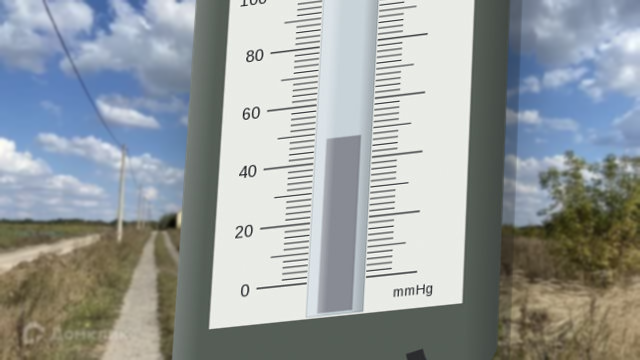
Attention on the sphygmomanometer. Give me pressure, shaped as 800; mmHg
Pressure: 48; mmHg
